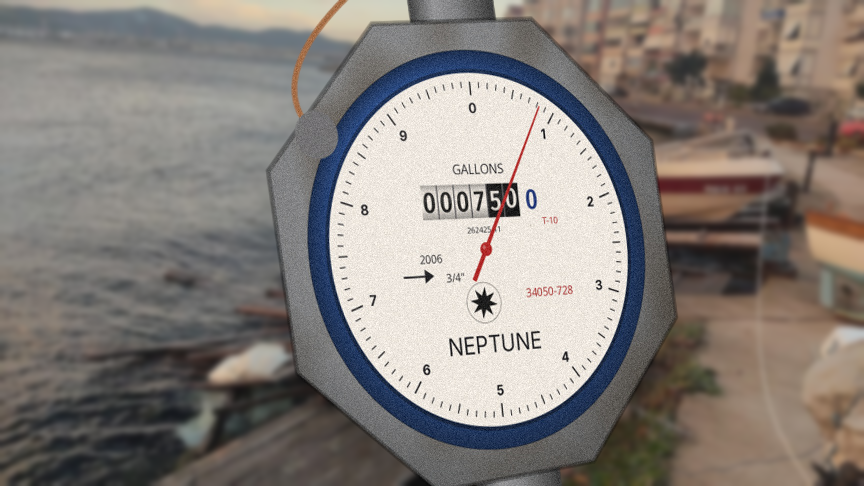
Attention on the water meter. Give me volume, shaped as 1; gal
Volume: 7500.8; gal
